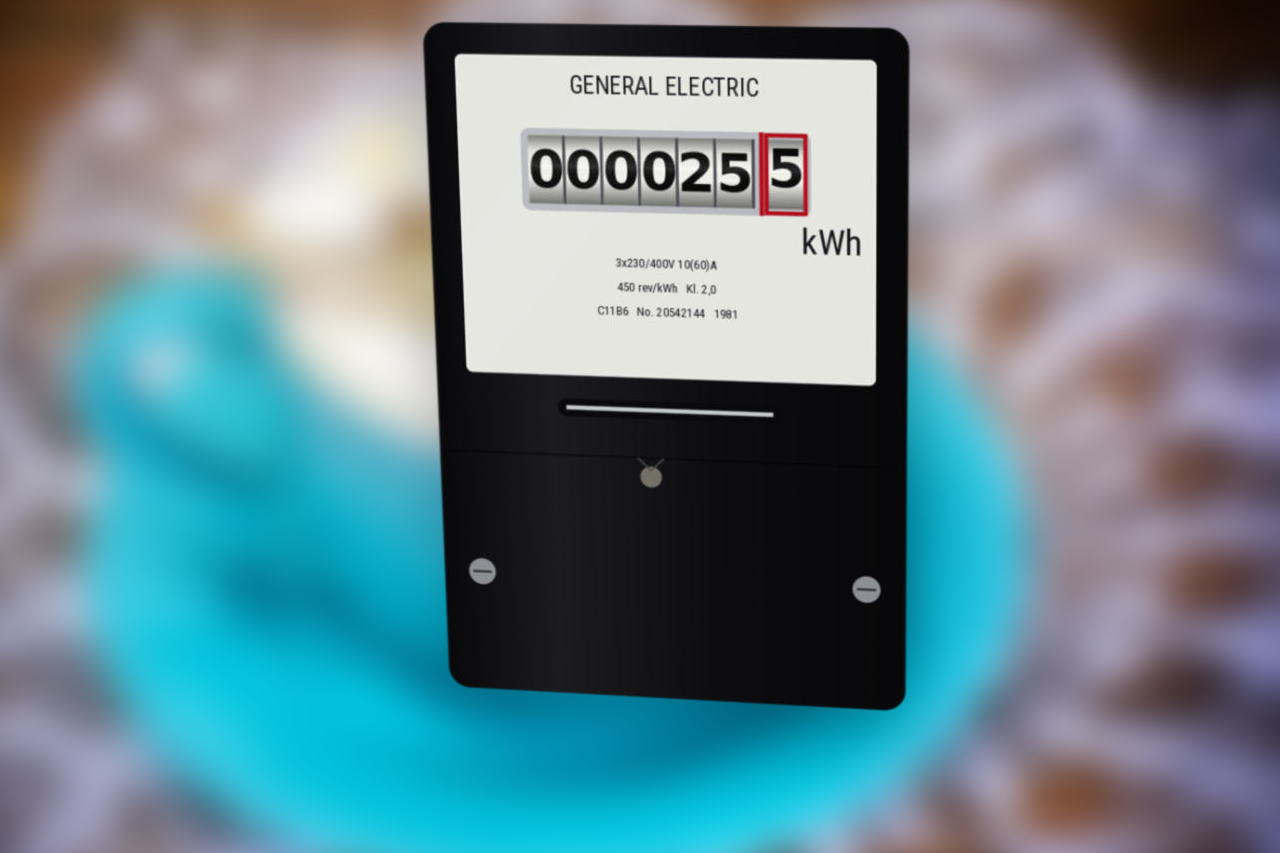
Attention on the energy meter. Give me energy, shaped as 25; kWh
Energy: 25.5; kWh
